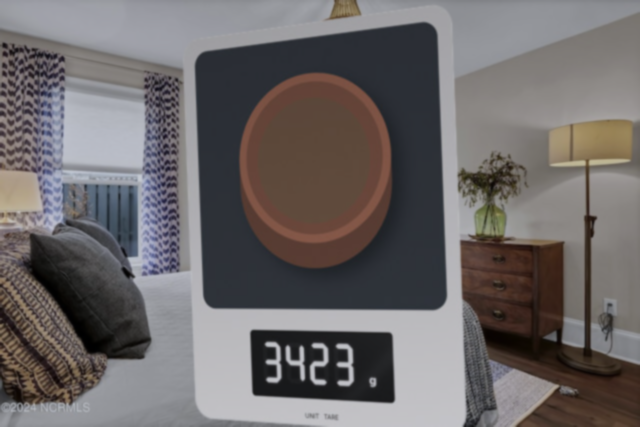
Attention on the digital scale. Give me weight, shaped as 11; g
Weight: 3423; g
